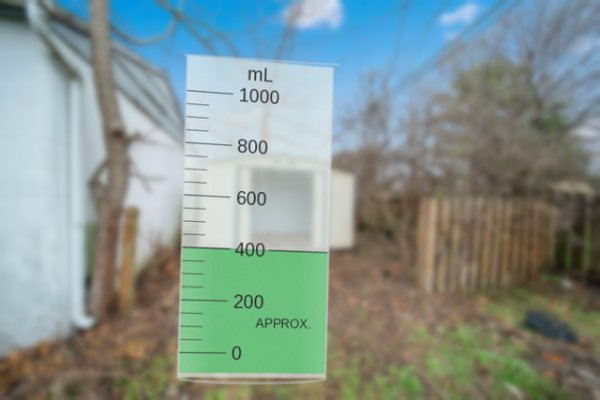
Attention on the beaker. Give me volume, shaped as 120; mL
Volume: 400; mL
